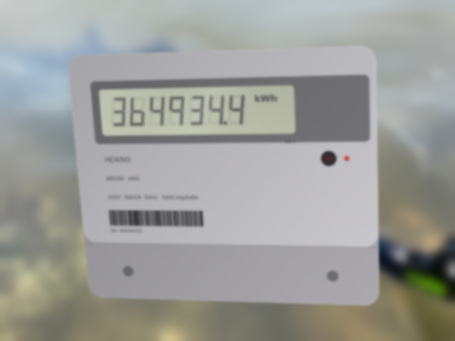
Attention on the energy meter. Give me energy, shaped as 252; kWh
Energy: 364934.4; kWh
